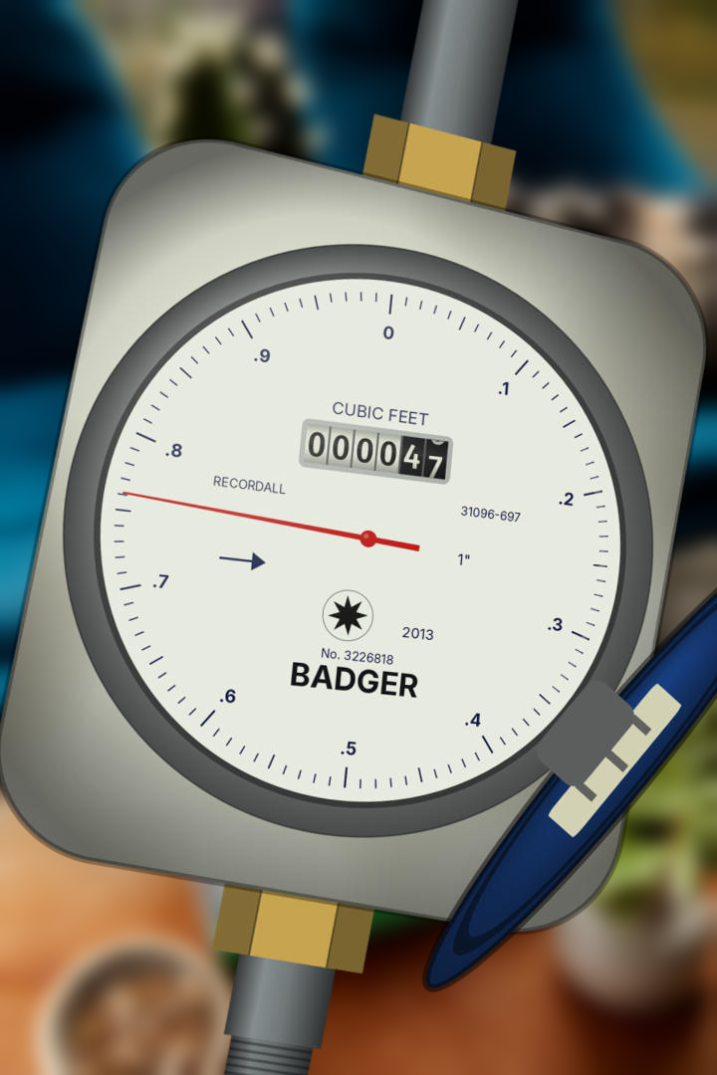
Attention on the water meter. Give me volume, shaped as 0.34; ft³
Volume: 46.76; ft³
